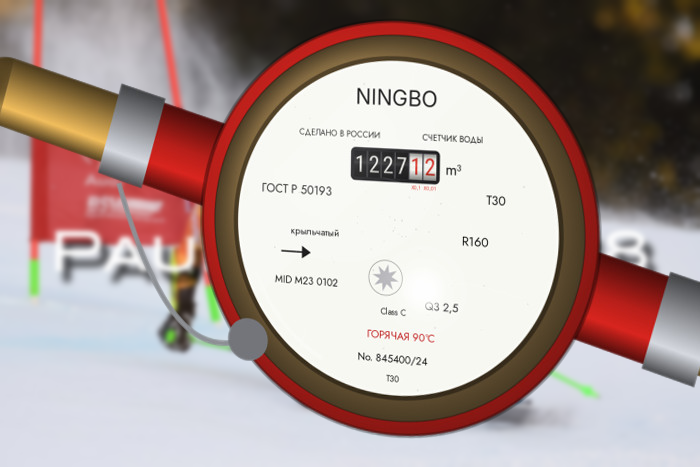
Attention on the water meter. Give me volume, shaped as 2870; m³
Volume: 1227.12; m³
